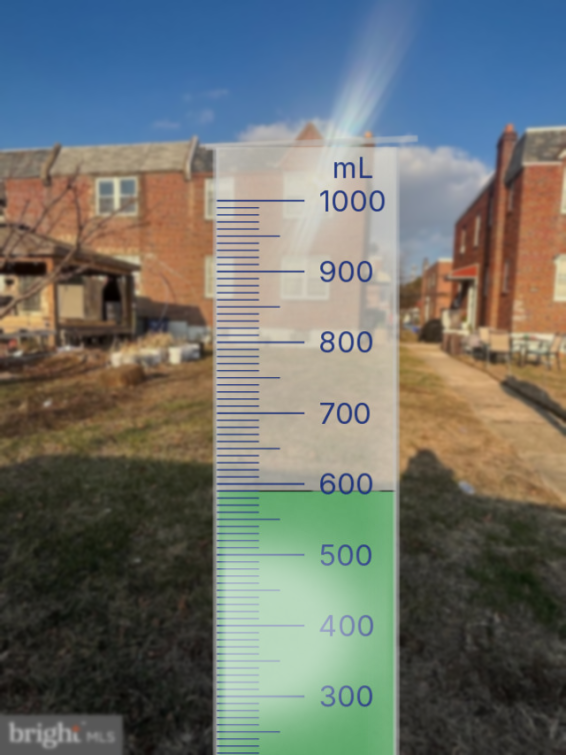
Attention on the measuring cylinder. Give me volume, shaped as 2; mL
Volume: 590; mL
